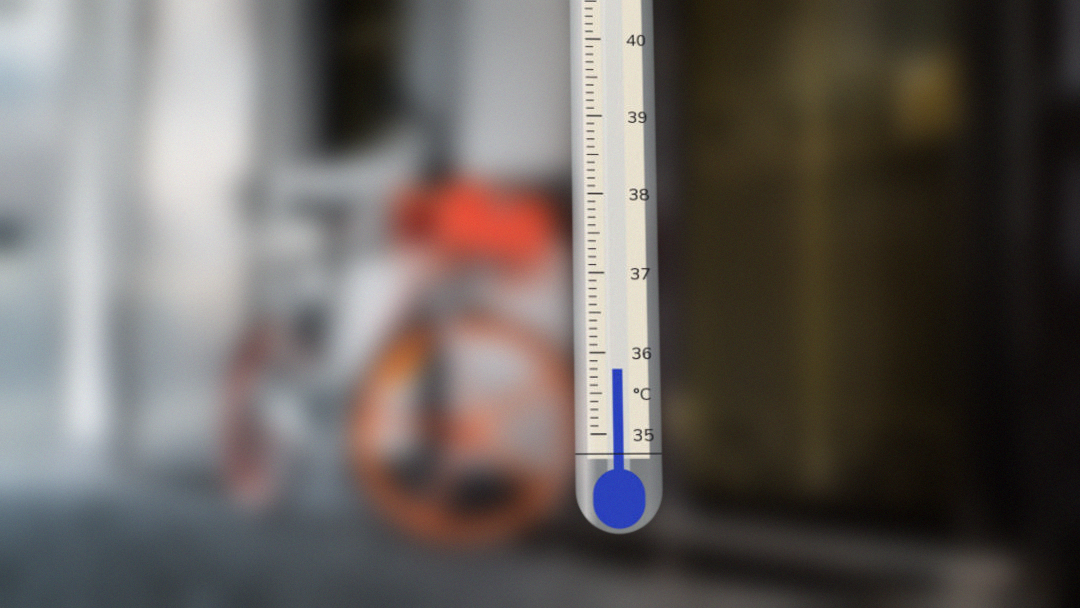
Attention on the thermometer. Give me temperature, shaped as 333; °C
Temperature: 35.8; °C
